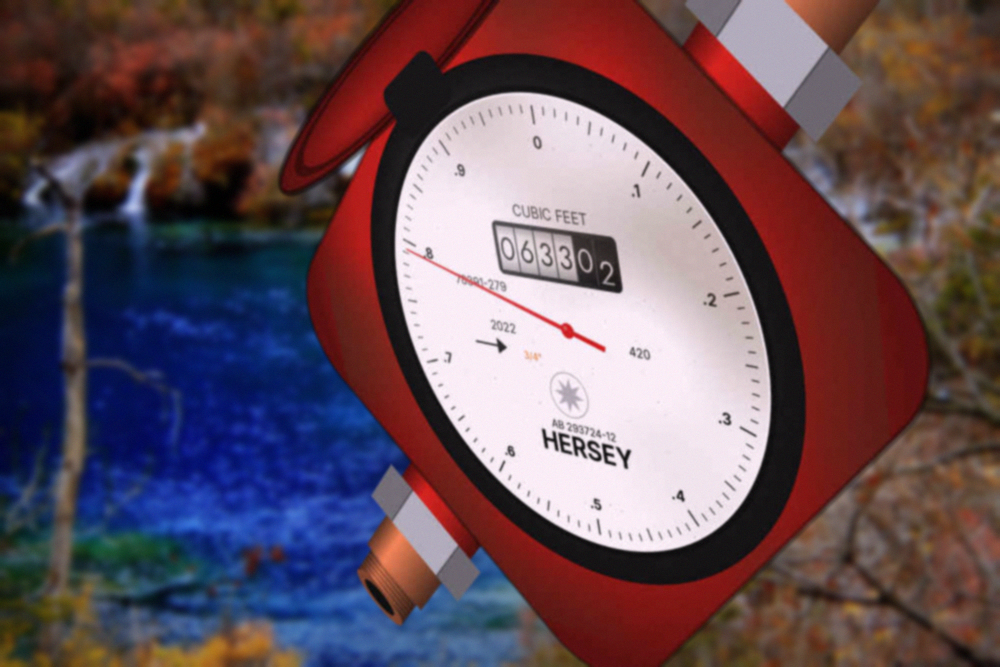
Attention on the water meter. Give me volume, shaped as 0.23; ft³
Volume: 63301.79; ft³
